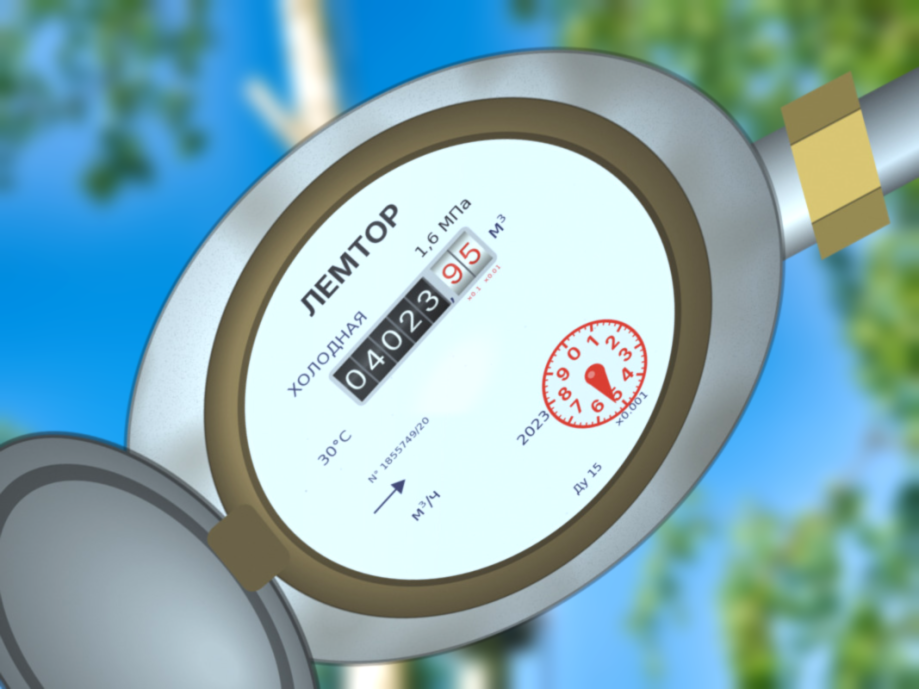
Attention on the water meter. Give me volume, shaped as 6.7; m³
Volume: 4023.955; m³
